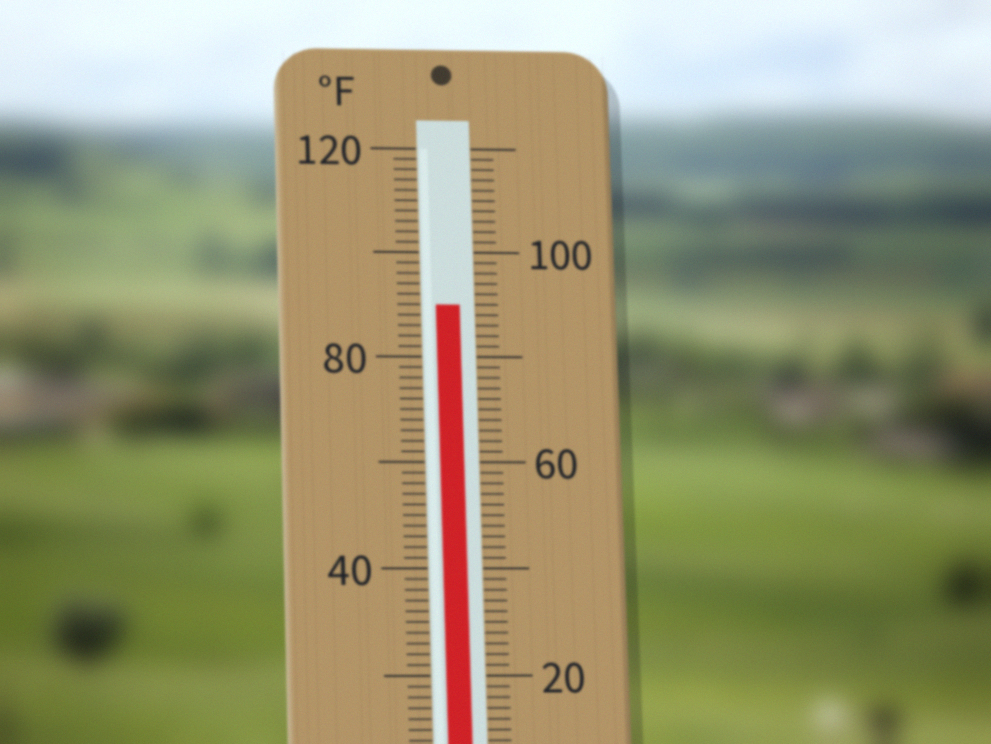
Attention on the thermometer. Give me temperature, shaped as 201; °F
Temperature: 90; °F
